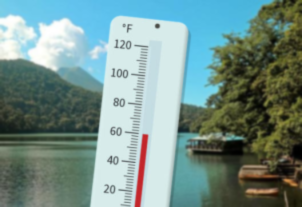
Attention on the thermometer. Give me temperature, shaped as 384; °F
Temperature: 60; °F
